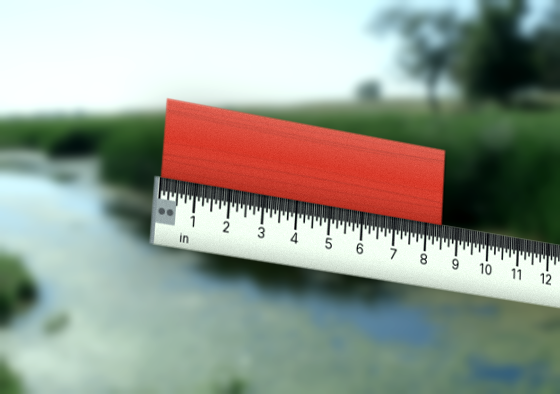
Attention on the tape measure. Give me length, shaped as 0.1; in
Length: 8.5; in
